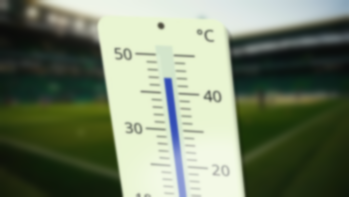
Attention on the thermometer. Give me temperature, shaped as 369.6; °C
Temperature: 44; °C
